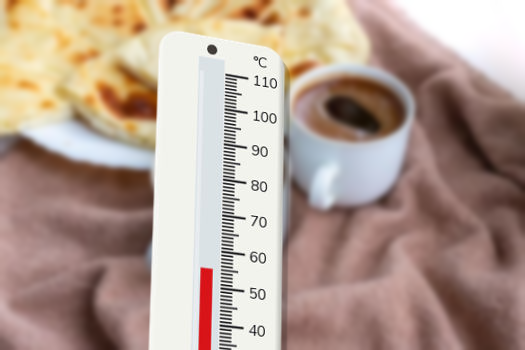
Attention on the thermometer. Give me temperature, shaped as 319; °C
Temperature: 55; °C
